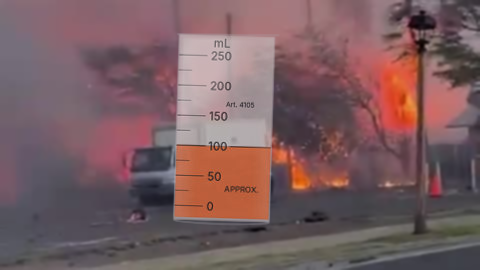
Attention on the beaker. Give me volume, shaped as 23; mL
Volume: 100; mL
